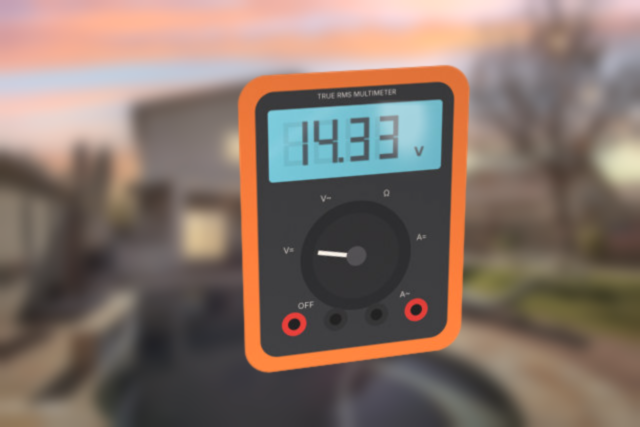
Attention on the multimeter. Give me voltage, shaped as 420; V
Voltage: 14.33; V
